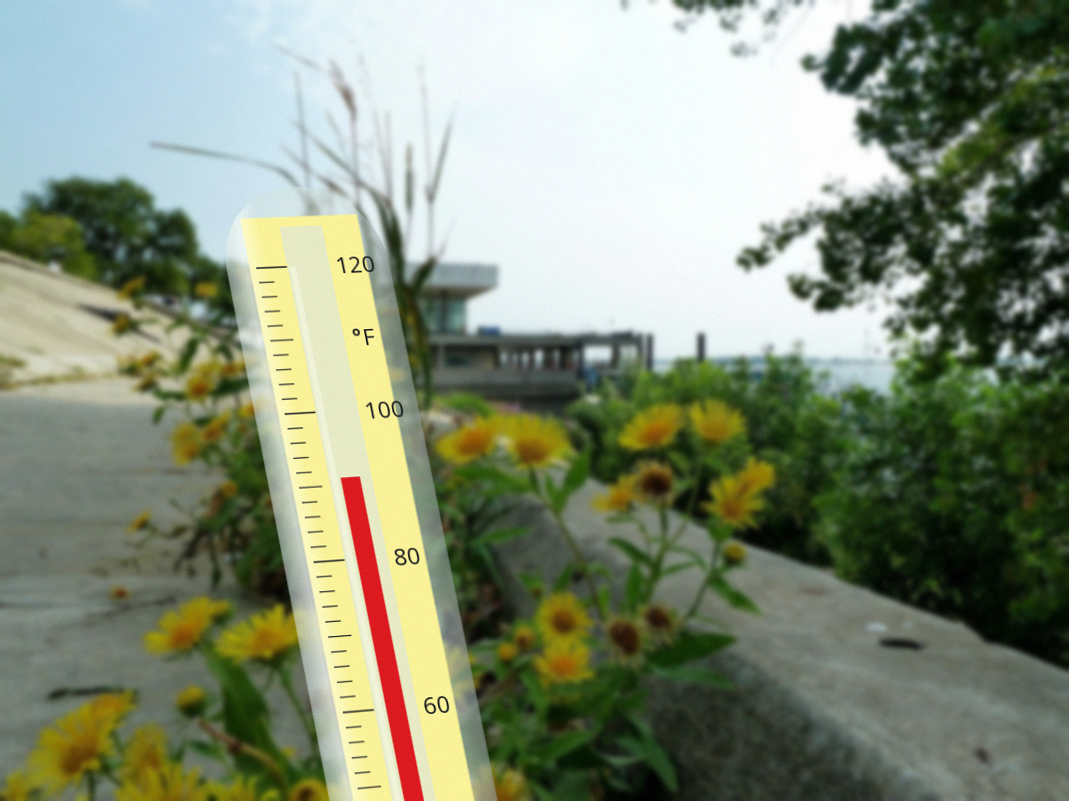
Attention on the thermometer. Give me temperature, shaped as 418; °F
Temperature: 91; °F
